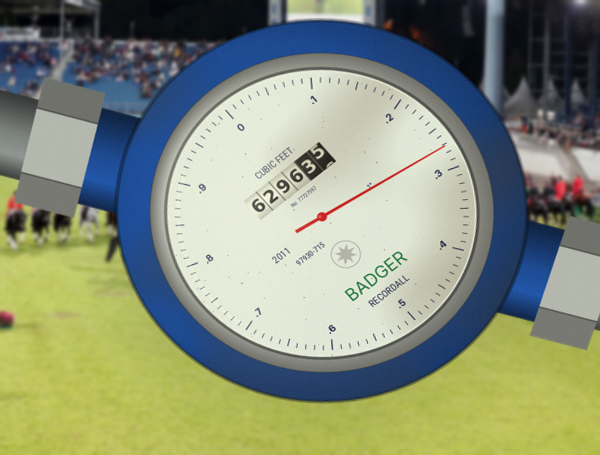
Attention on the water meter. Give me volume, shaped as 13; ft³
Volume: 629635.27; ft³
